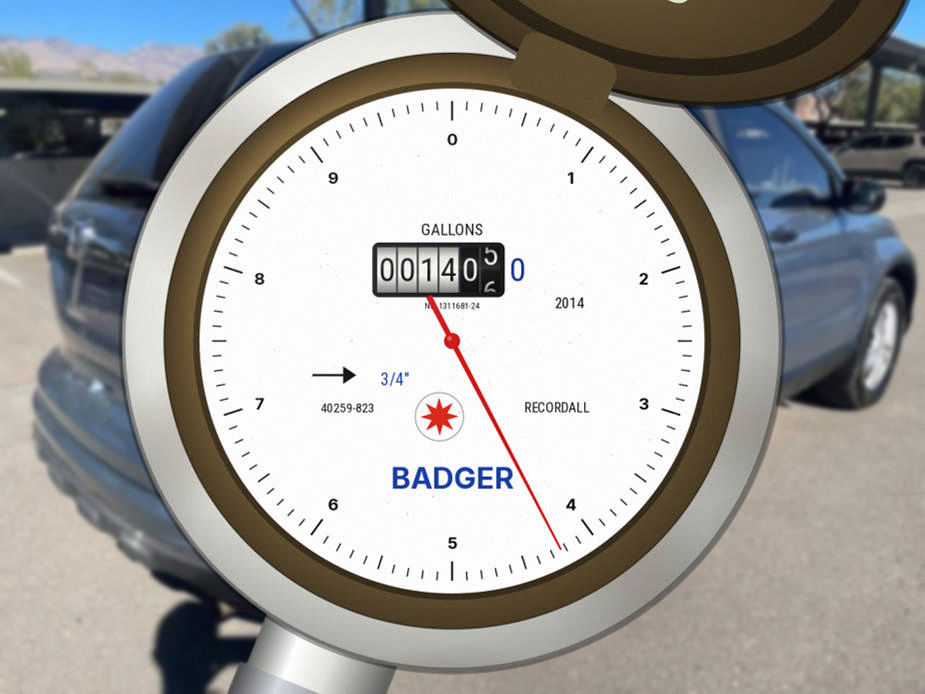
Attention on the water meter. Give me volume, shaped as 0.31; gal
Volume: 14054.2; gal
